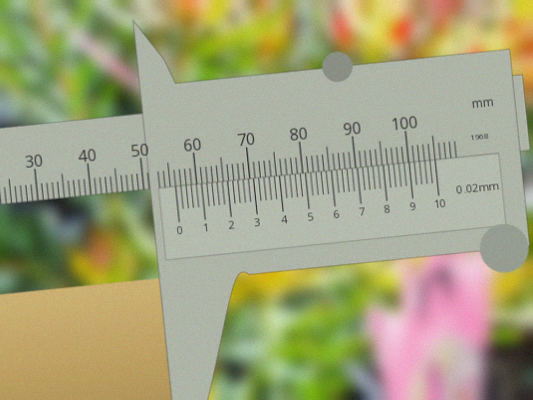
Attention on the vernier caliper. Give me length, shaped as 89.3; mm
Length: 56.0; mm
